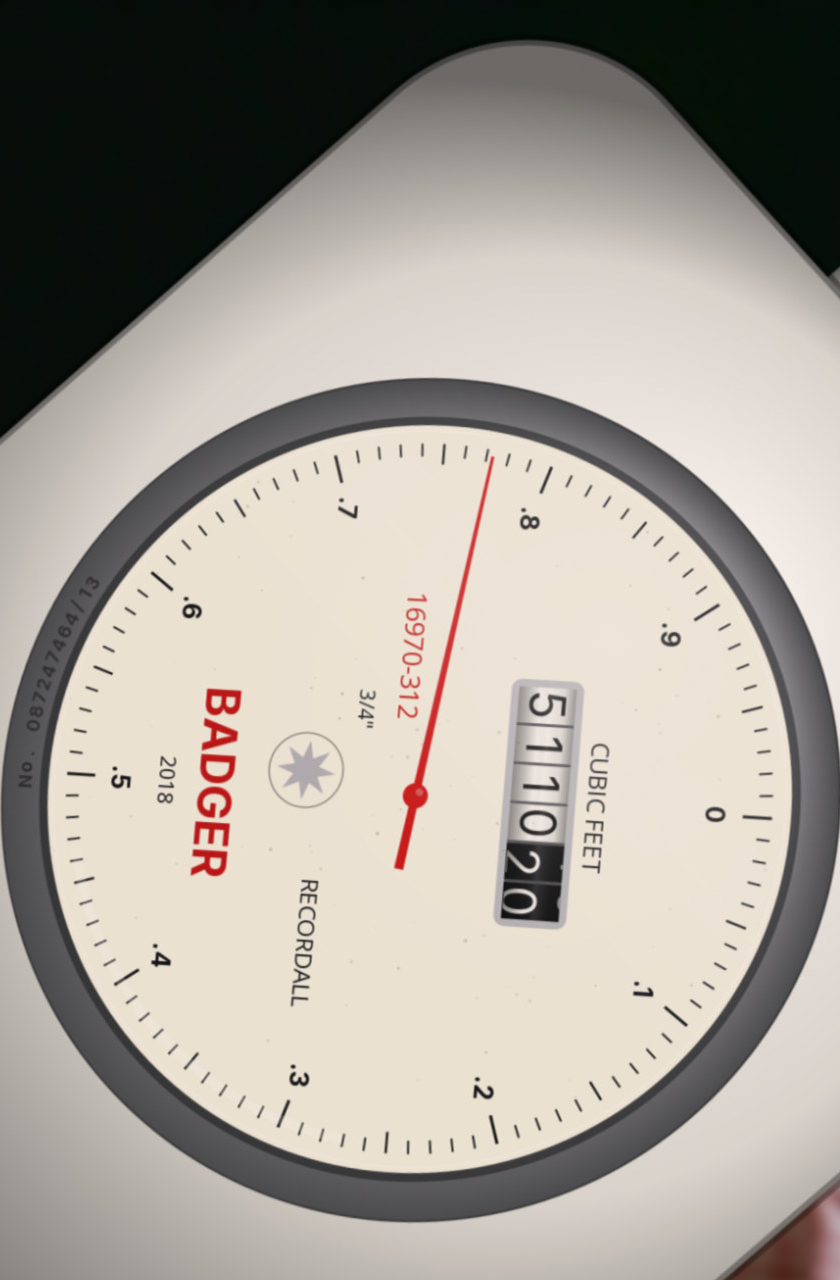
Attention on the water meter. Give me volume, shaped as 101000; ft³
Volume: 511019.77; ft³
